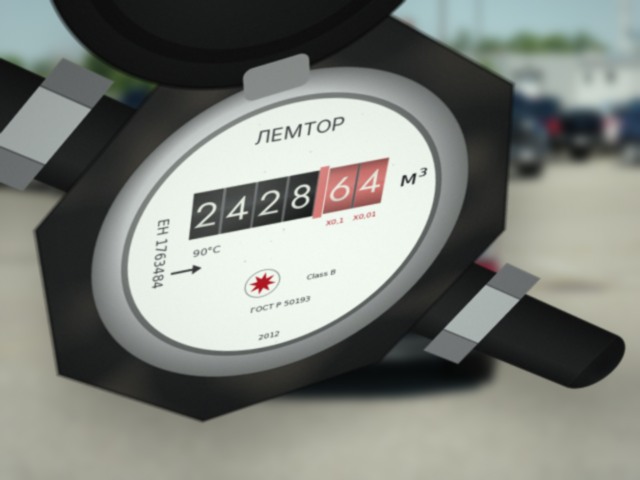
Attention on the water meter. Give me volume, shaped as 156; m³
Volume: 2428.64; m³
